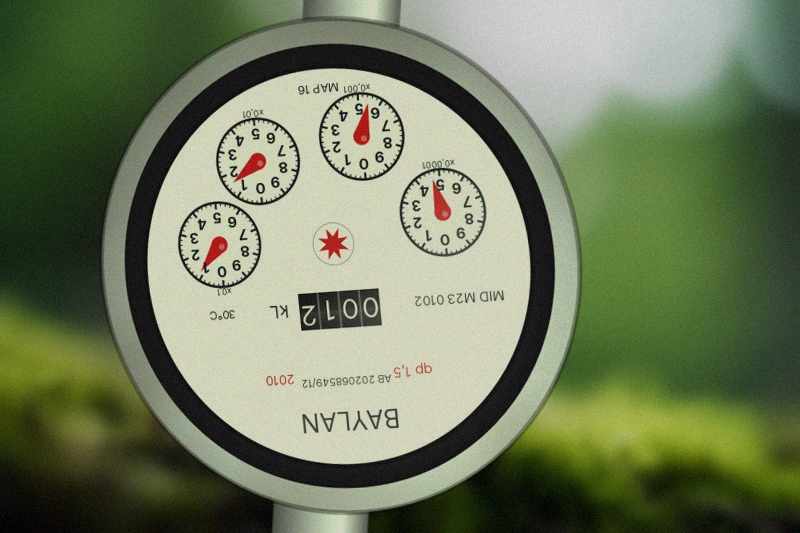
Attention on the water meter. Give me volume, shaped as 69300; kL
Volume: 12.1154; kL
